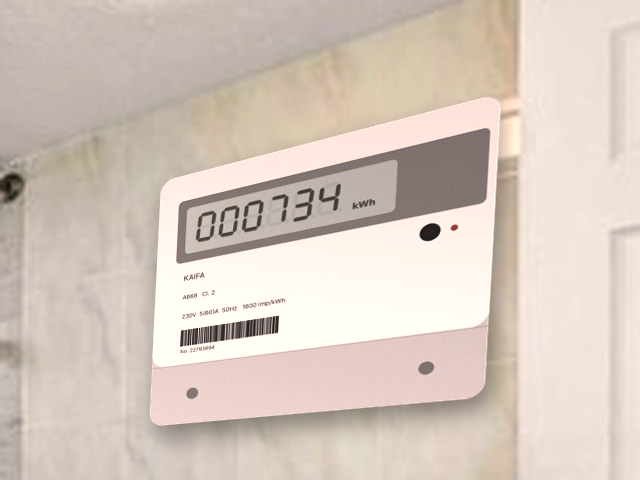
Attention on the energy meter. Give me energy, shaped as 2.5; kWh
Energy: 734; kWh
